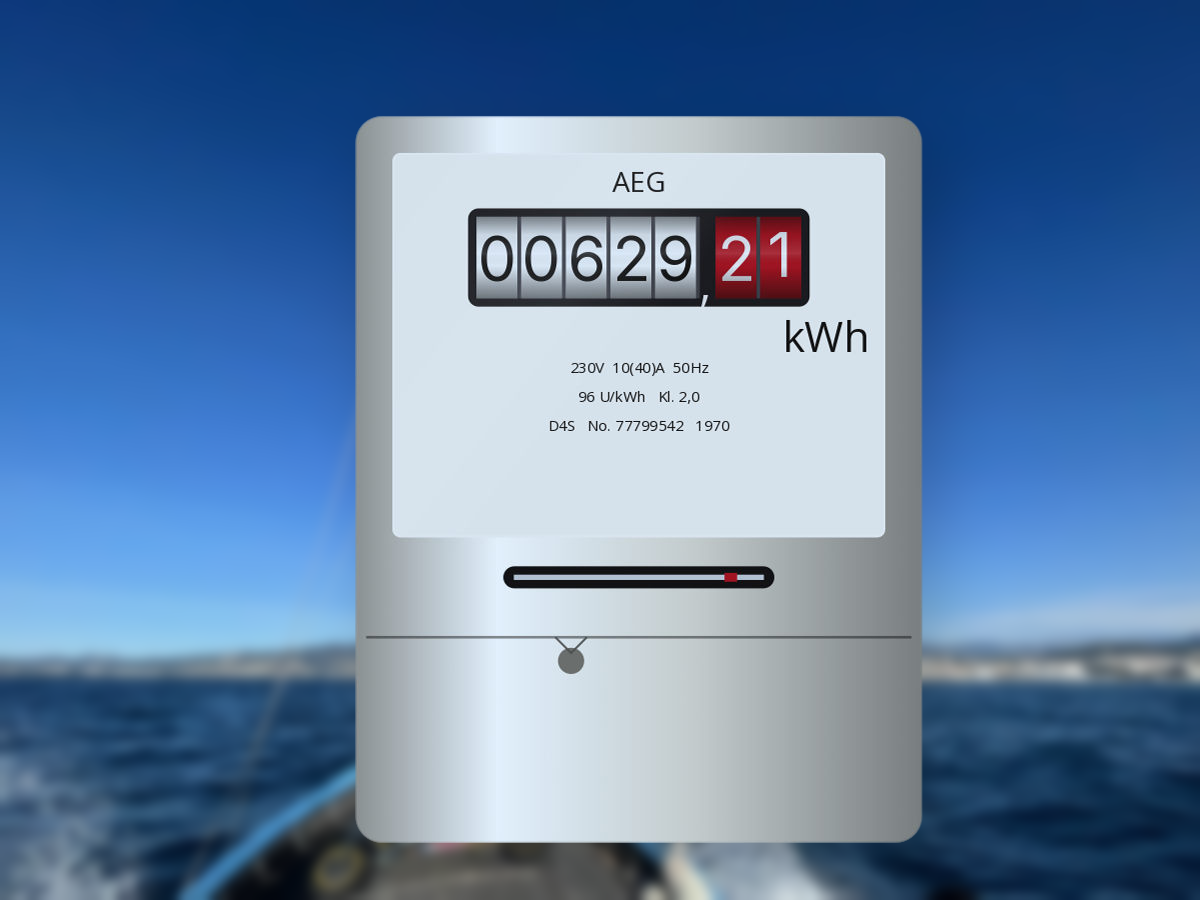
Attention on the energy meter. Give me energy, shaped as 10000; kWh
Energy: 629.21; kWh
